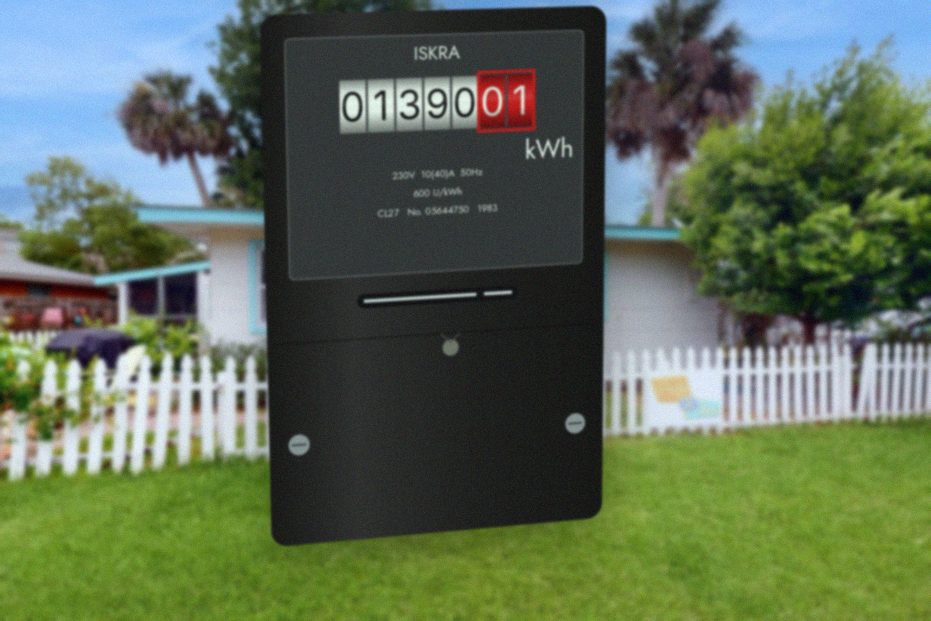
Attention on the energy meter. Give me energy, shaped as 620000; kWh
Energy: 1390.01; kWh
